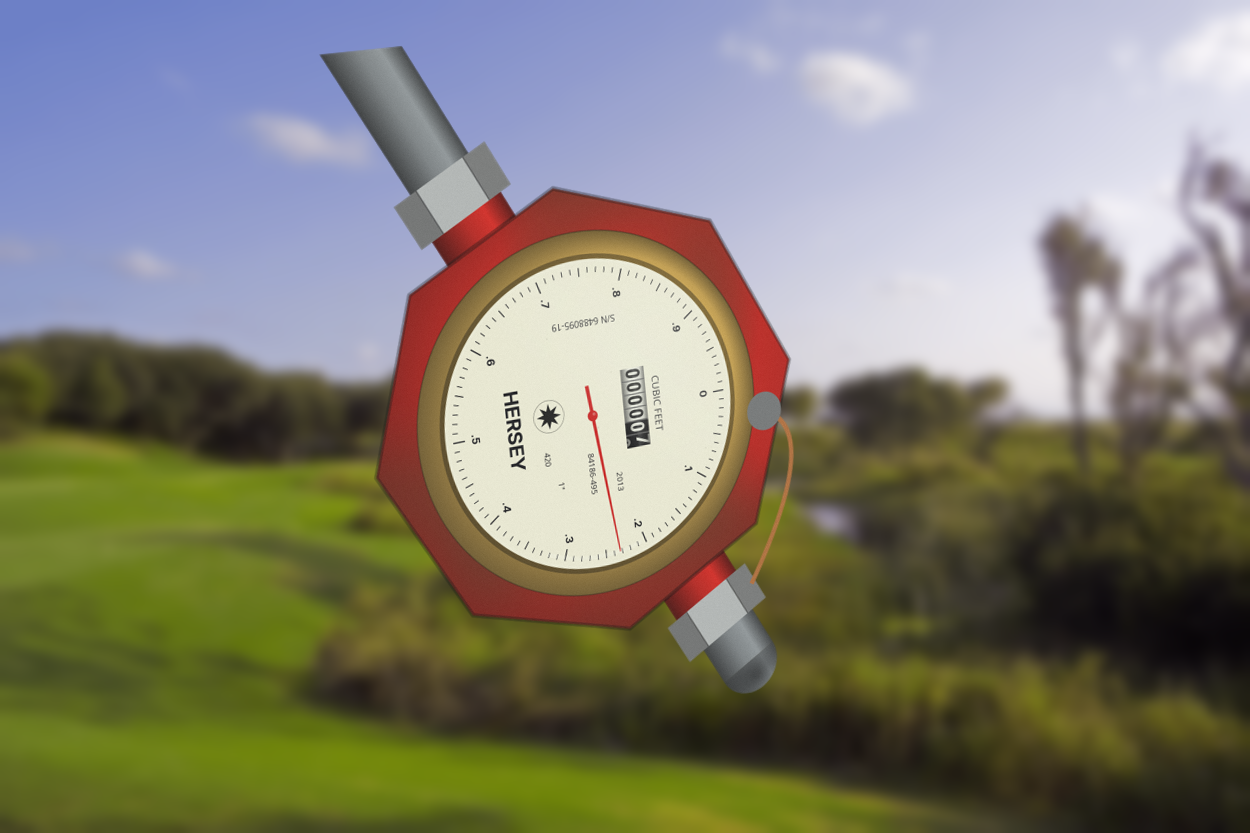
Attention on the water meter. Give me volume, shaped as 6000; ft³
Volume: 7.23; ft³
